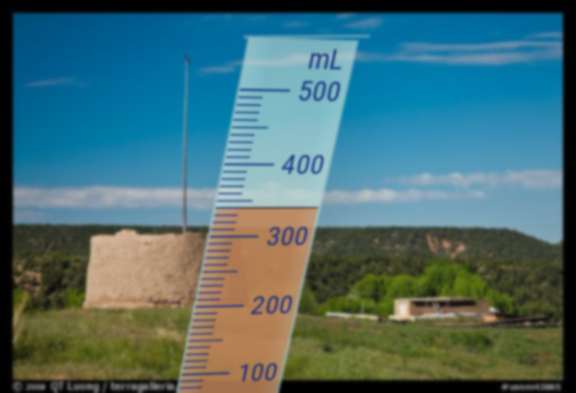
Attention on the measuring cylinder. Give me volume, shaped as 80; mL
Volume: 340; mL
